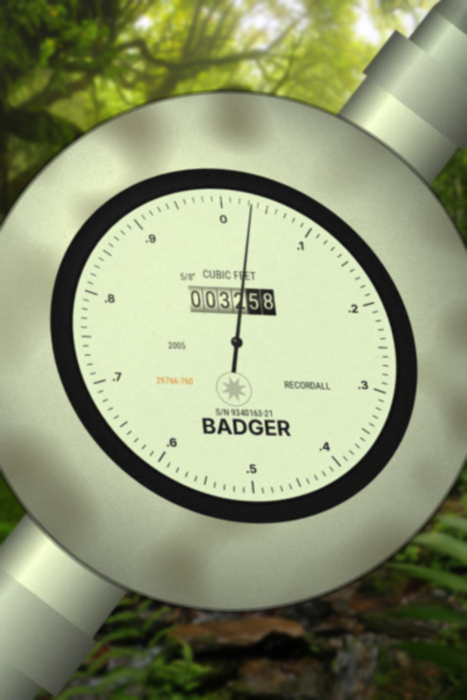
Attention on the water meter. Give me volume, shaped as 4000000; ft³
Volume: 3258.03; ft³
